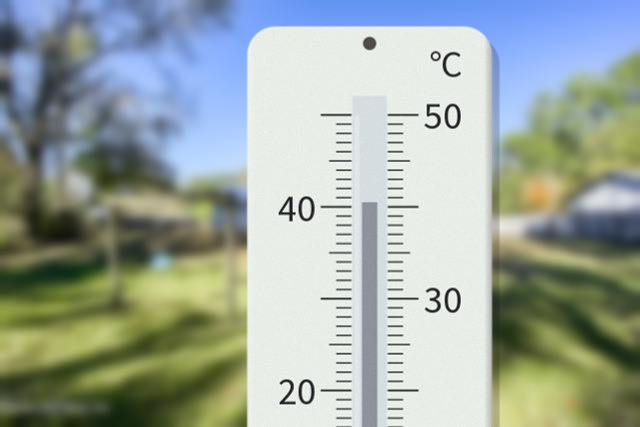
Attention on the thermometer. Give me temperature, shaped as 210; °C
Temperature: 40.5; °C
